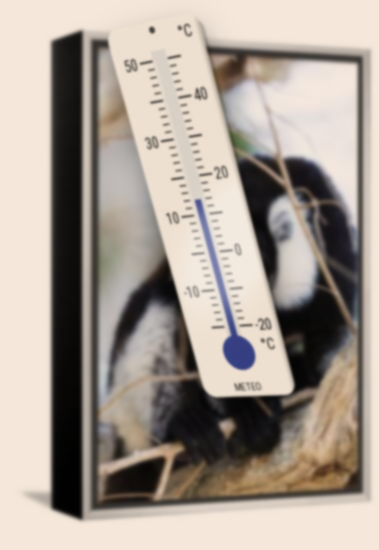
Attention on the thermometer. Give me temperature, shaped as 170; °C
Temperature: 14; °C
